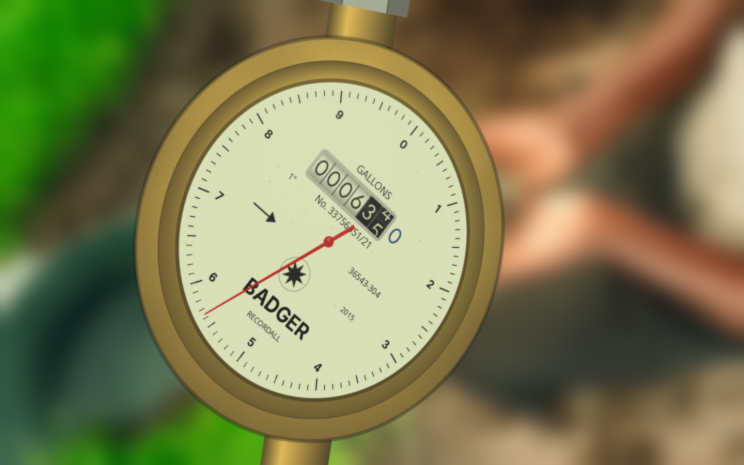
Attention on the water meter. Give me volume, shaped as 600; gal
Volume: 6345.6; gal
